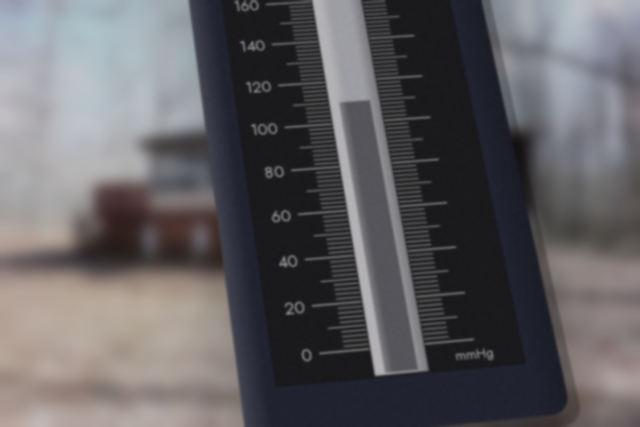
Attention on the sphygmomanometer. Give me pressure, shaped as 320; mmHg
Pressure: 110; mmHg
